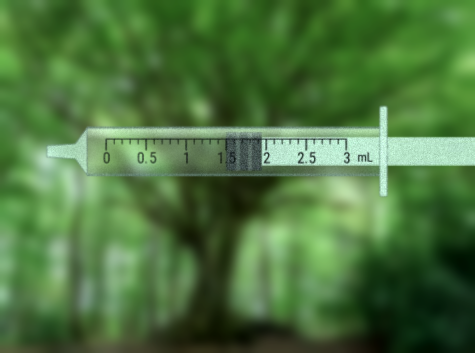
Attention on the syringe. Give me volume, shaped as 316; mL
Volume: 1.5; mL
